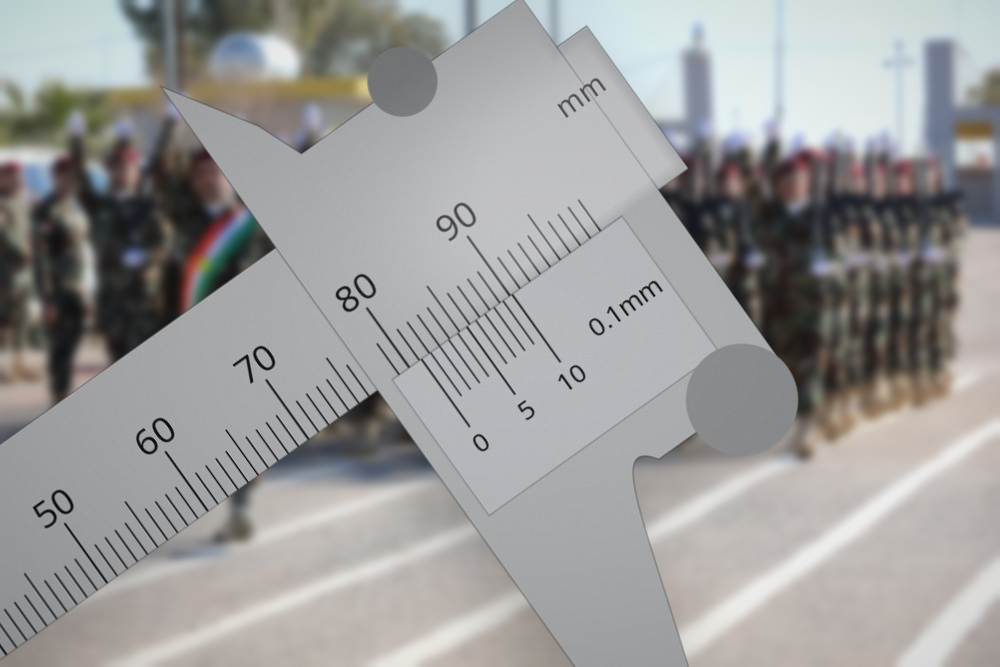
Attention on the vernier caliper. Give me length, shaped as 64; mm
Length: 81.2; mm
